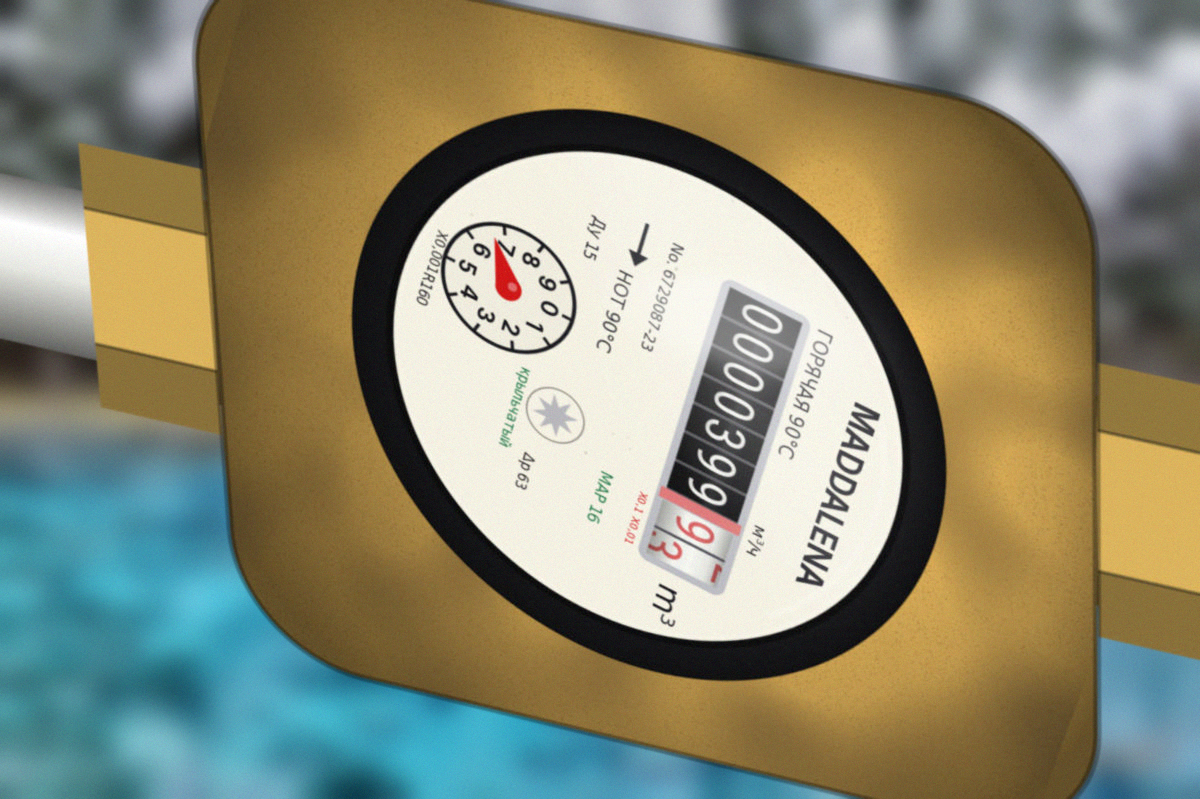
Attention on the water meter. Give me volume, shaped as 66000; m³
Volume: 399.926; m³
